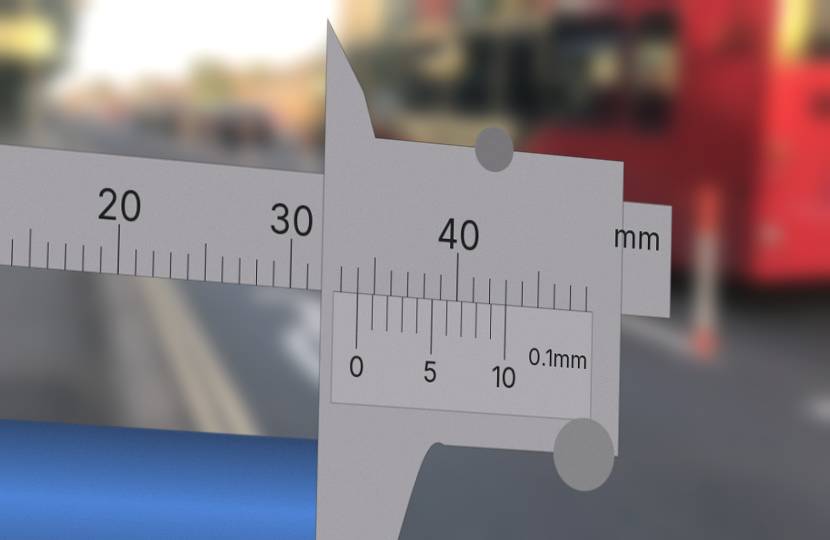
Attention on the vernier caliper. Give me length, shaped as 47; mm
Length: 34.0; mm
